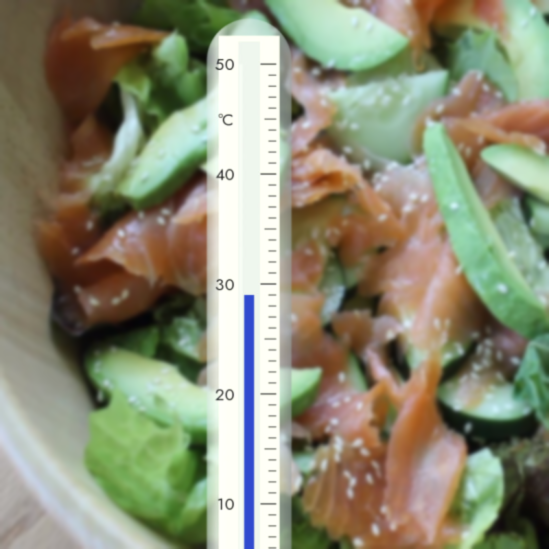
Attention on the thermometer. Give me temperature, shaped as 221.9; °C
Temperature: 29; °C
